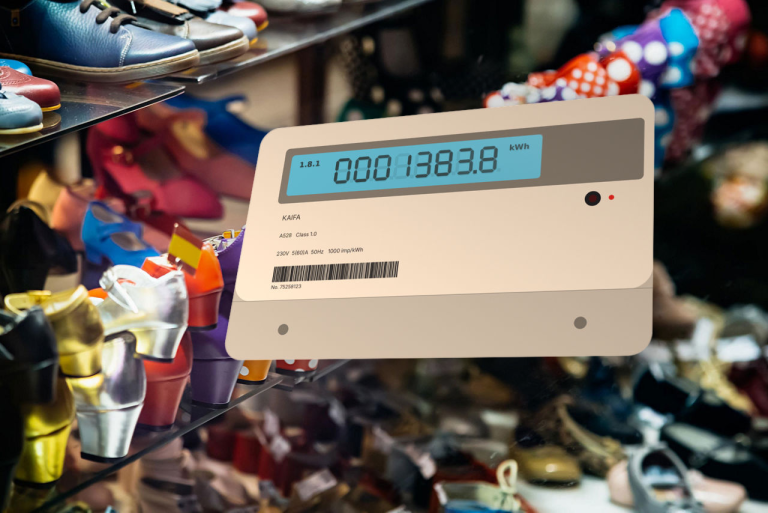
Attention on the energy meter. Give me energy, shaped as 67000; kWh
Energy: 1383.8; kWh
